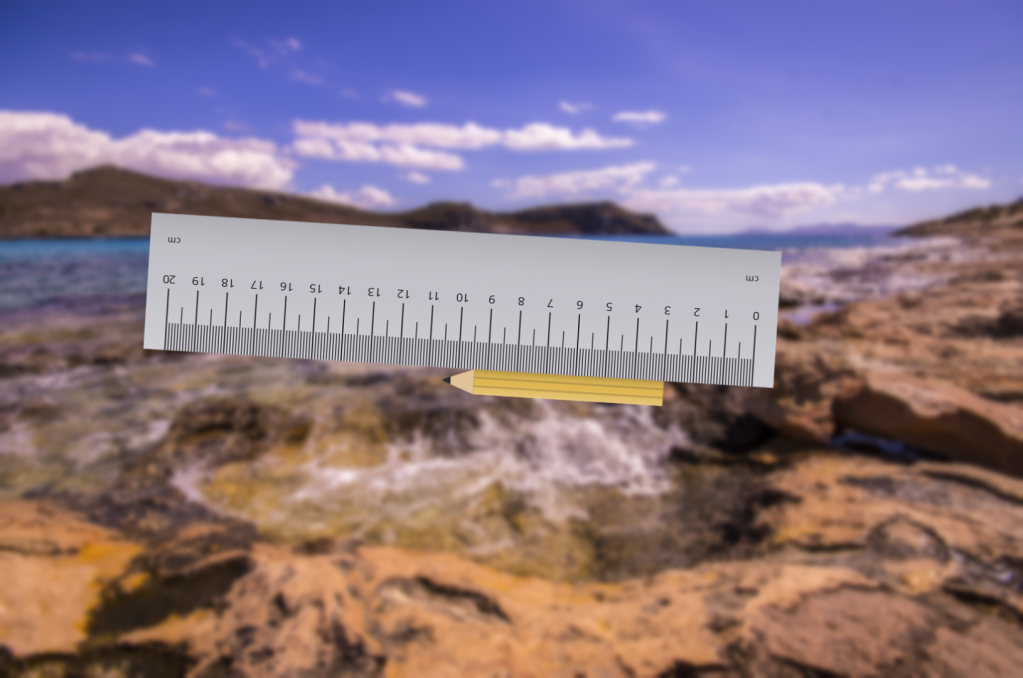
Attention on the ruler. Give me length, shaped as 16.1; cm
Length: 7.5; cm
